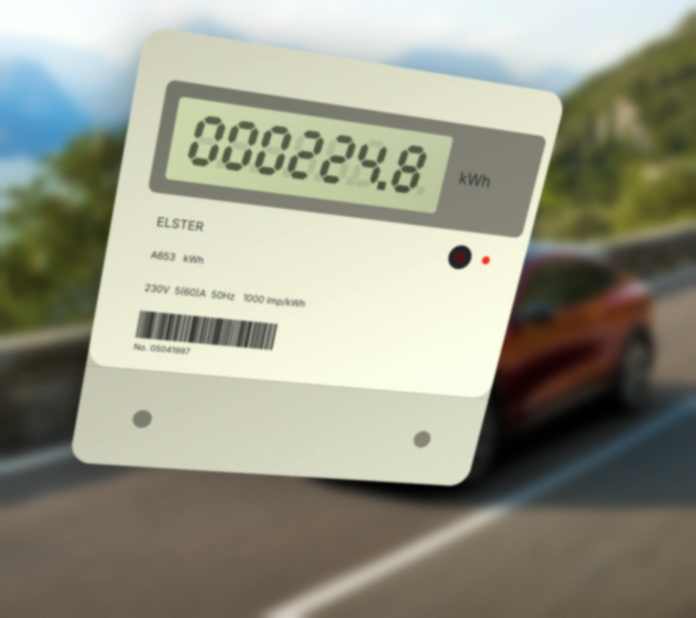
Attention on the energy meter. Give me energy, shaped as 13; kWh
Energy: 224.8; kWh
